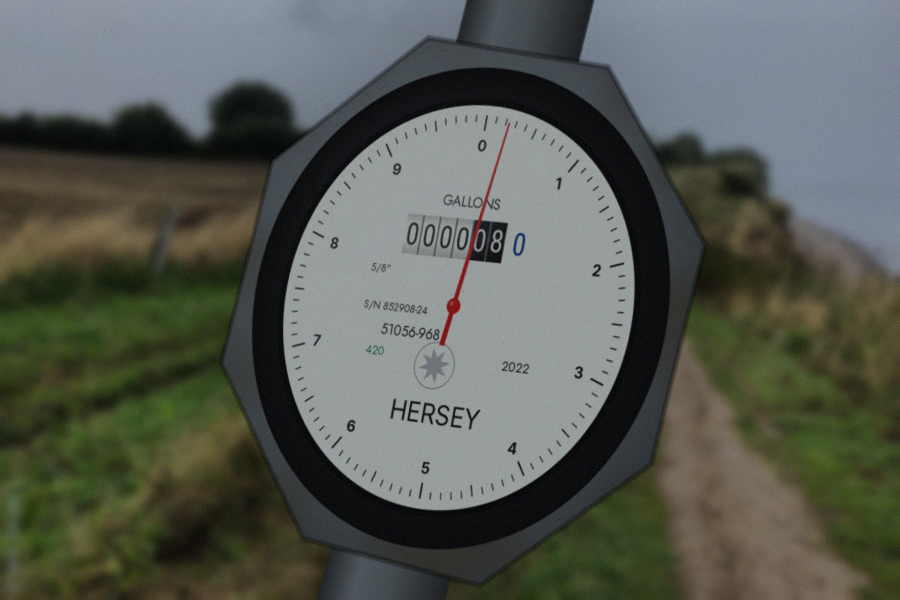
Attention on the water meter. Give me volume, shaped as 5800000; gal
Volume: 80.2; gal
